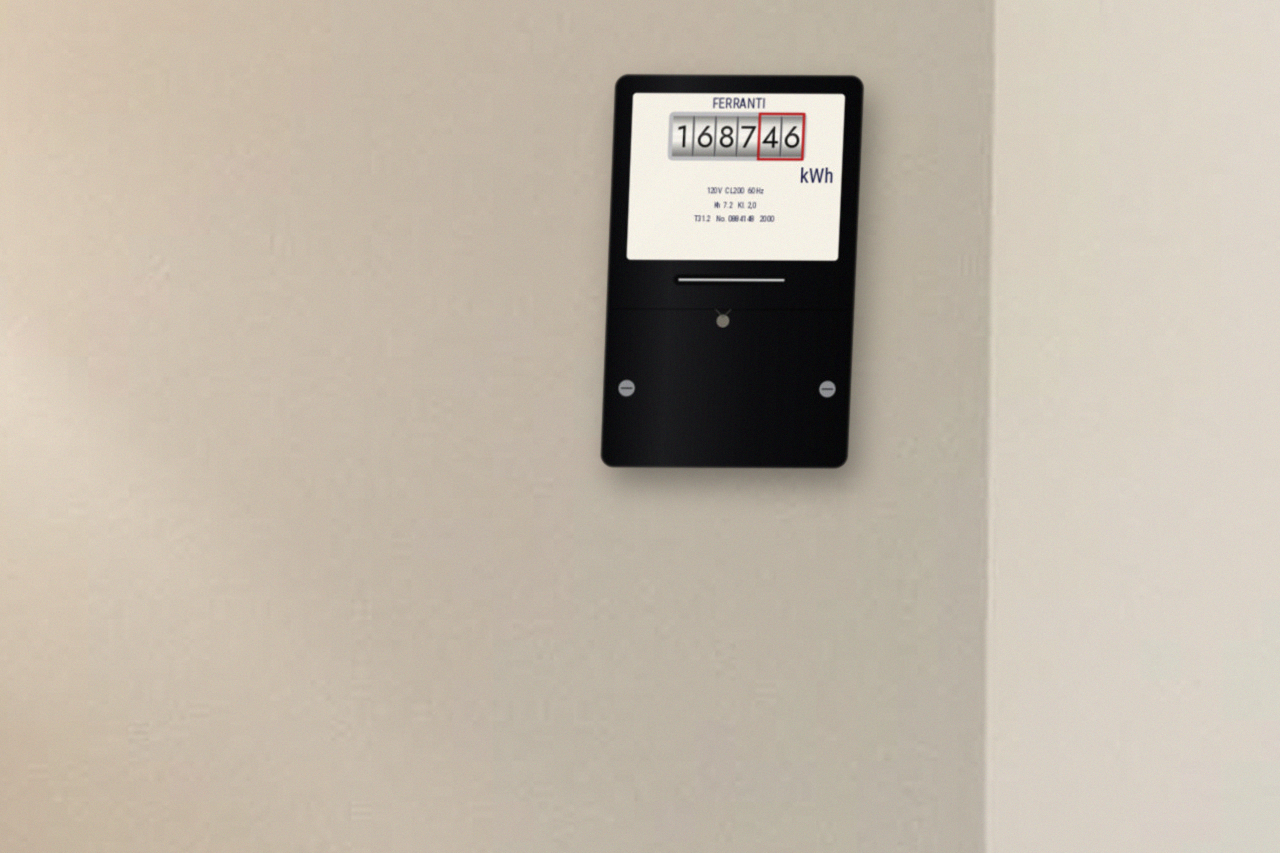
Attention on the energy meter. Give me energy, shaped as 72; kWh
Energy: 1687.46; kWh
